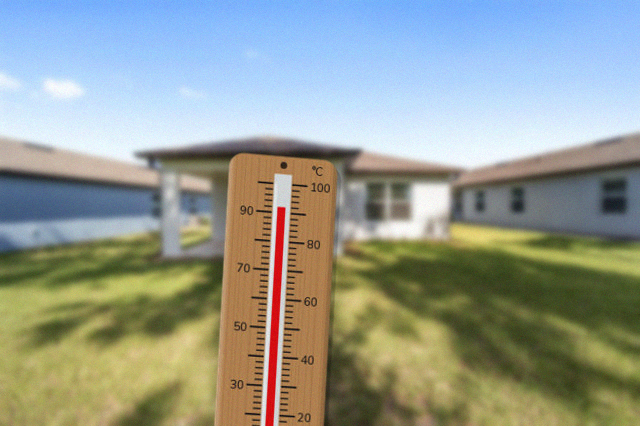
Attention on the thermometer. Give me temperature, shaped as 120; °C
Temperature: 92; °C
